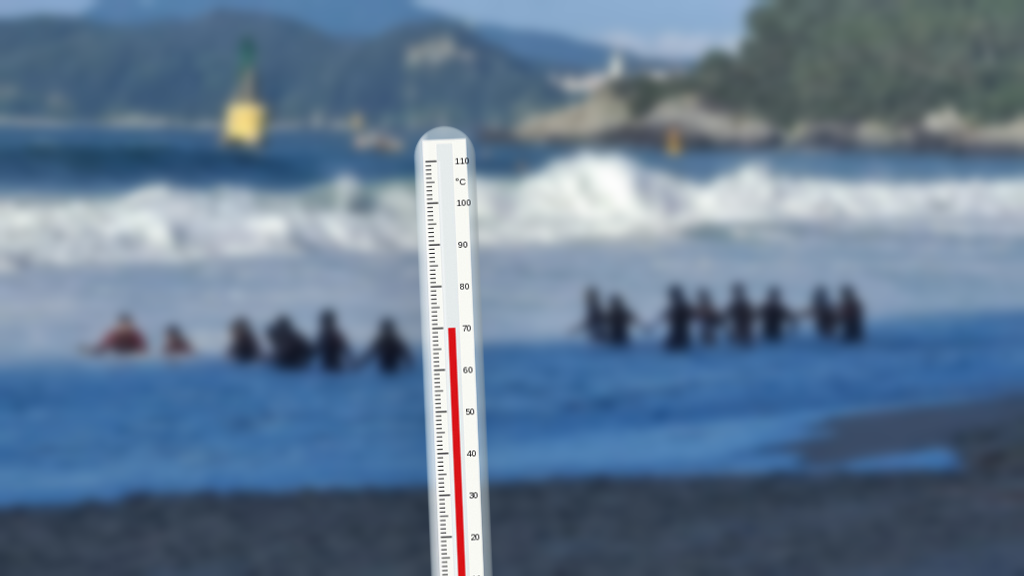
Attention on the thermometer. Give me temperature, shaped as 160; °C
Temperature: 70; °C
